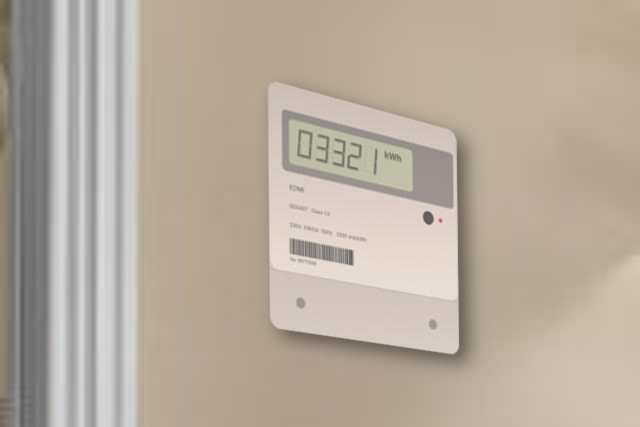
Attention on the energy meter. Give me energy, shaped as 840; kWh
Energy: 3321; kWh
